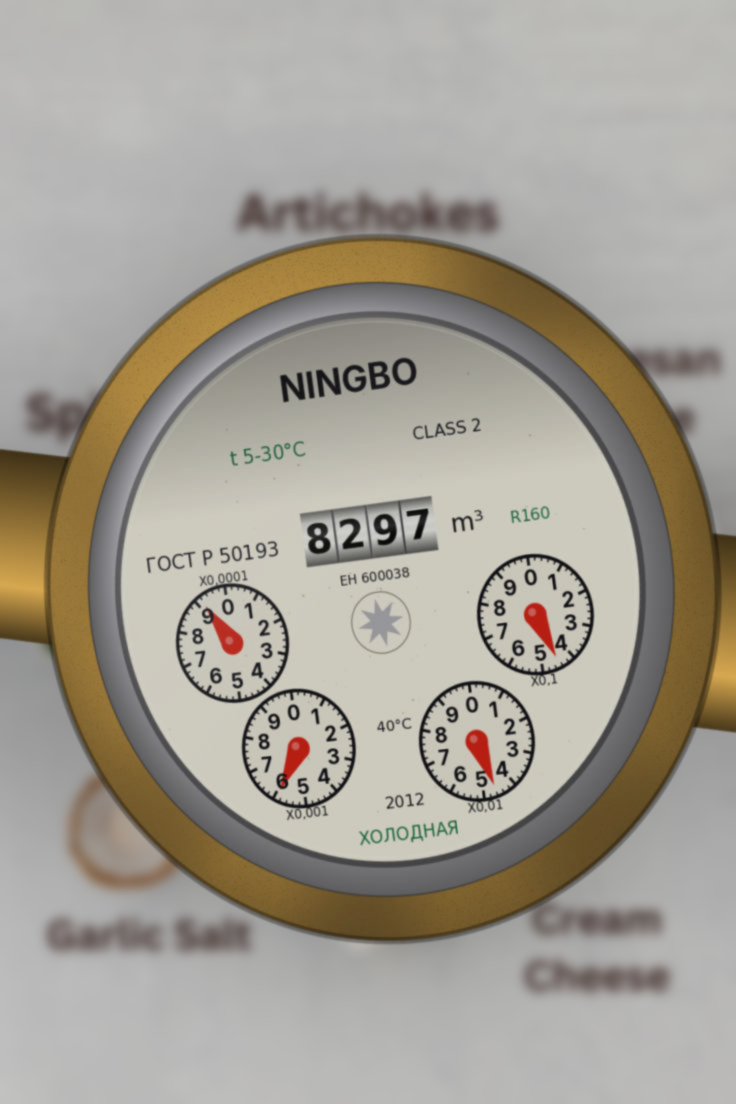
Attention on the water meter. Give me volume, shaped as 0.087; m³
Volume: 8297.4459; m³
